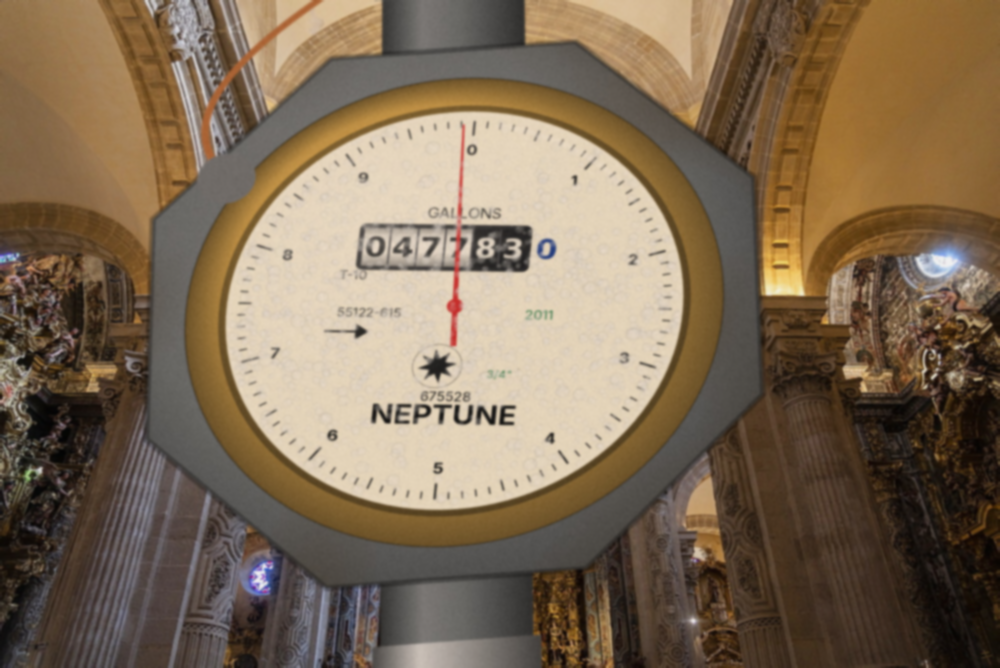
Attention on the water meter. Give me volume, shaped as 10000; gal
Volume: 477829.9; gal
